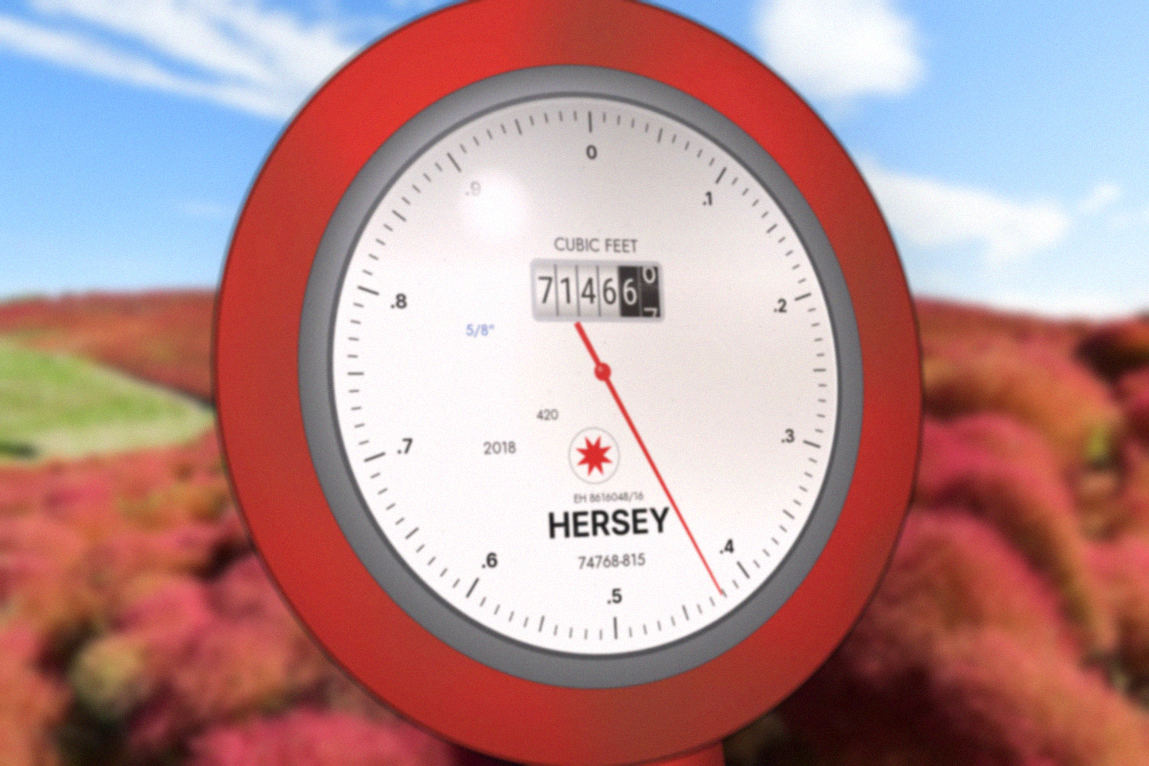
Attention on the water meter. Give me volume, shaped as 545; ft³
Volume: 714666.42; ft³
